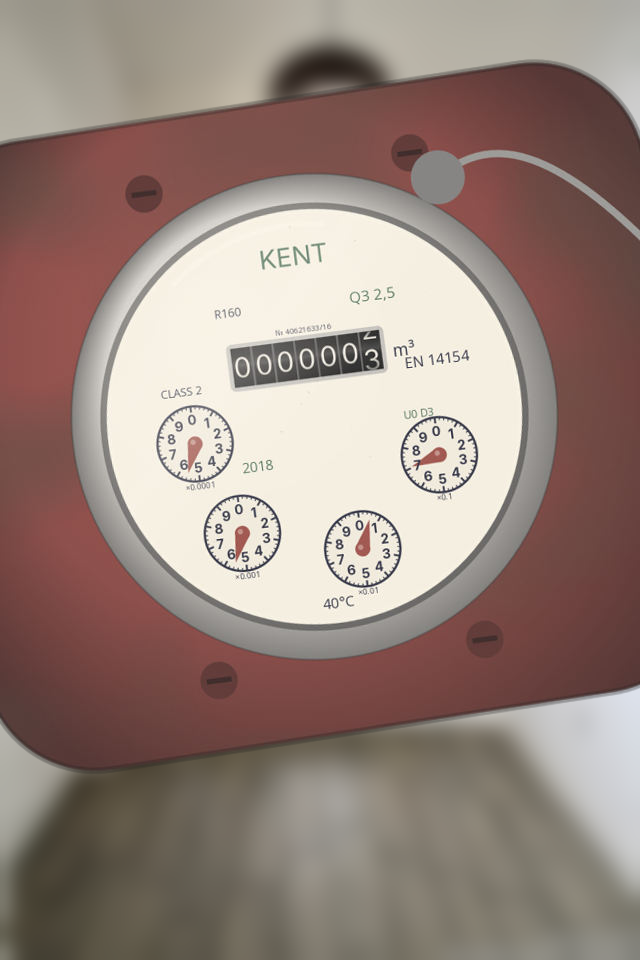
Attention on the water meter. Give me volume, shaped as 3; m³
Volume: 2.7055; m³
